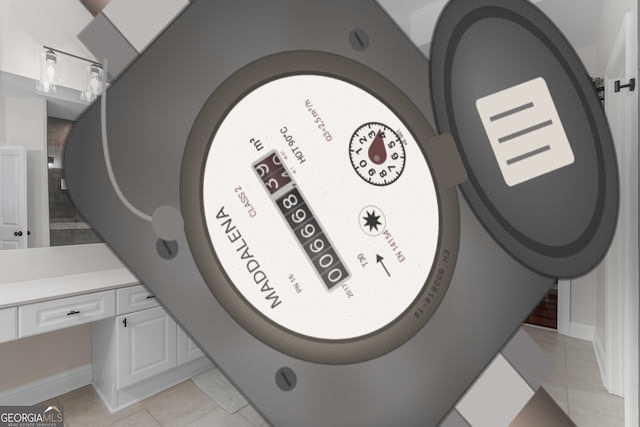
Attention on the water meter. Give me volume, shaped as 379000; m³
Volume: 6668.393; m³
